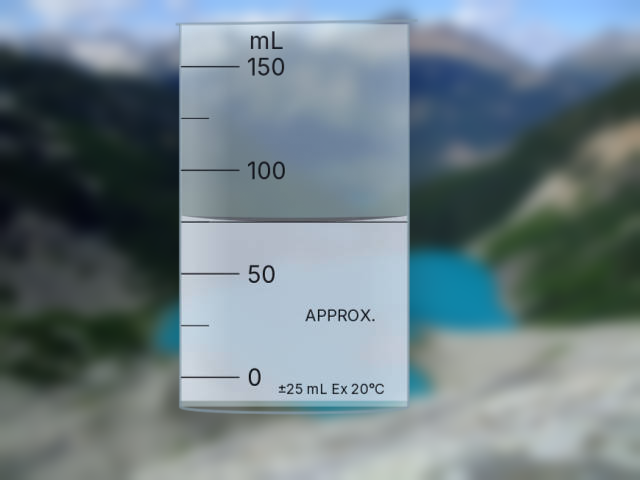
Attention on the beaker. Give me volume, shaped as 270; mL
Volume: 75; mL
